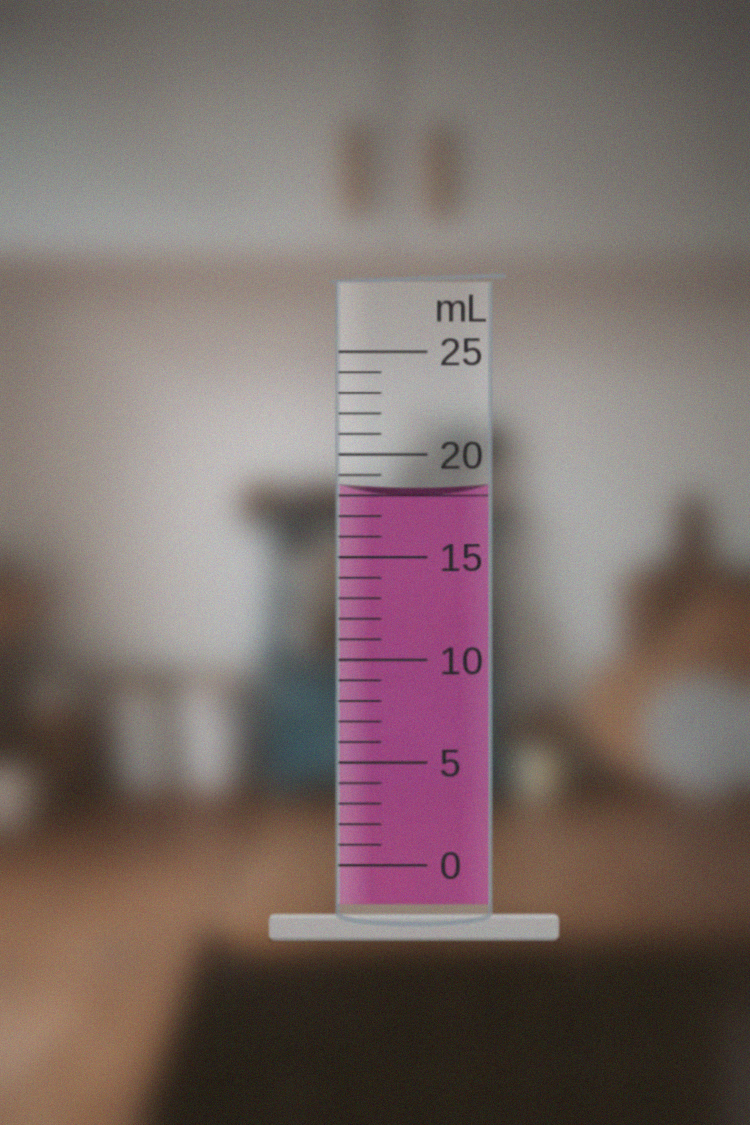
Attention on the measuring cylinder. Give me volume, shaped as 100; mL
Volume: 18; mL
